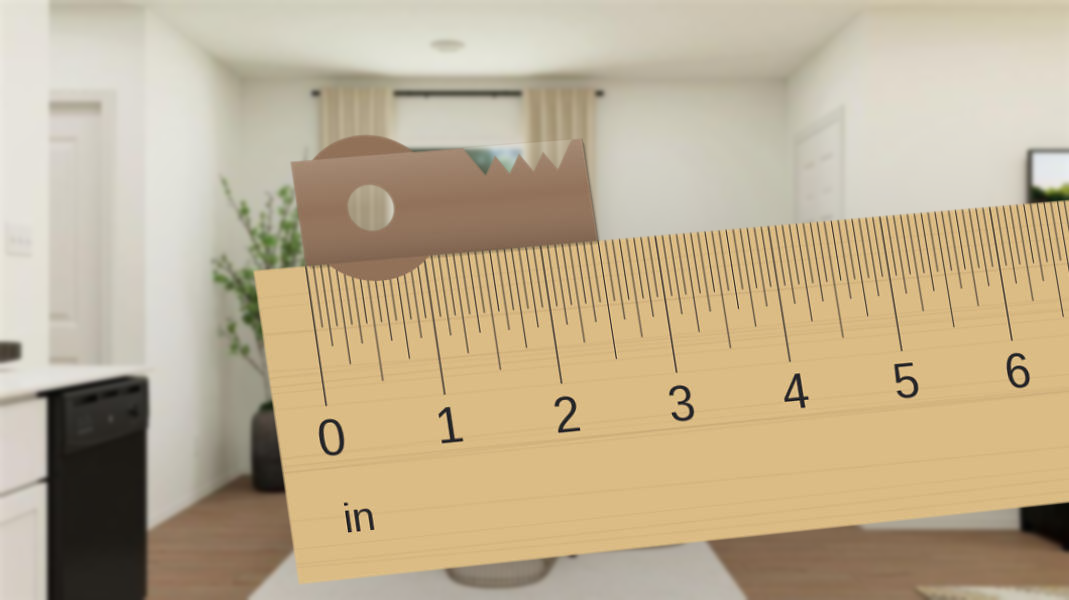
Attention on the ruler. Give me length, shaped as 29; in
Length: 2.5; in
